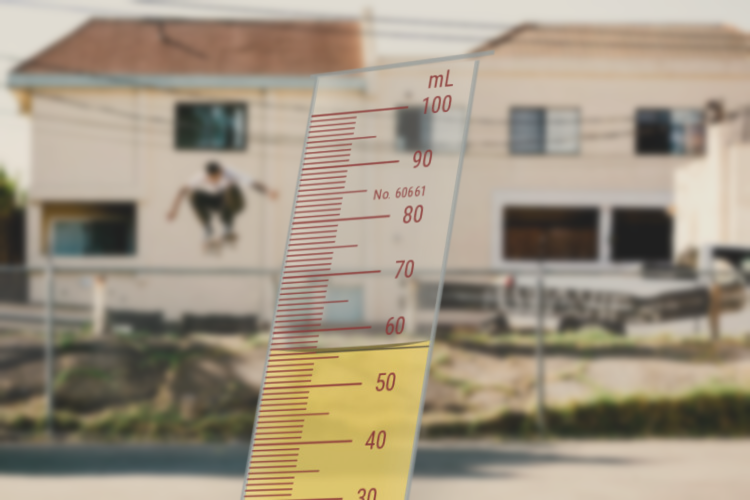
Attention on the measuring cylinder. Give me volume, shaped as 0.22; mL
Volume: 56; mL
